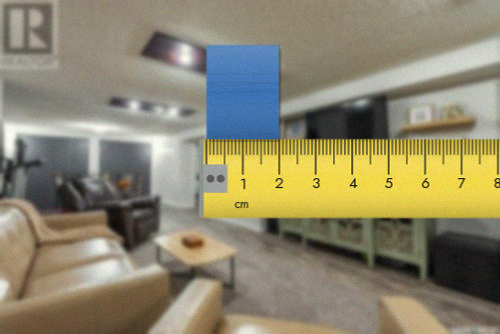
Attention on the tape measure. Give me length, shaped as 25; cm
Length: 2; cm
